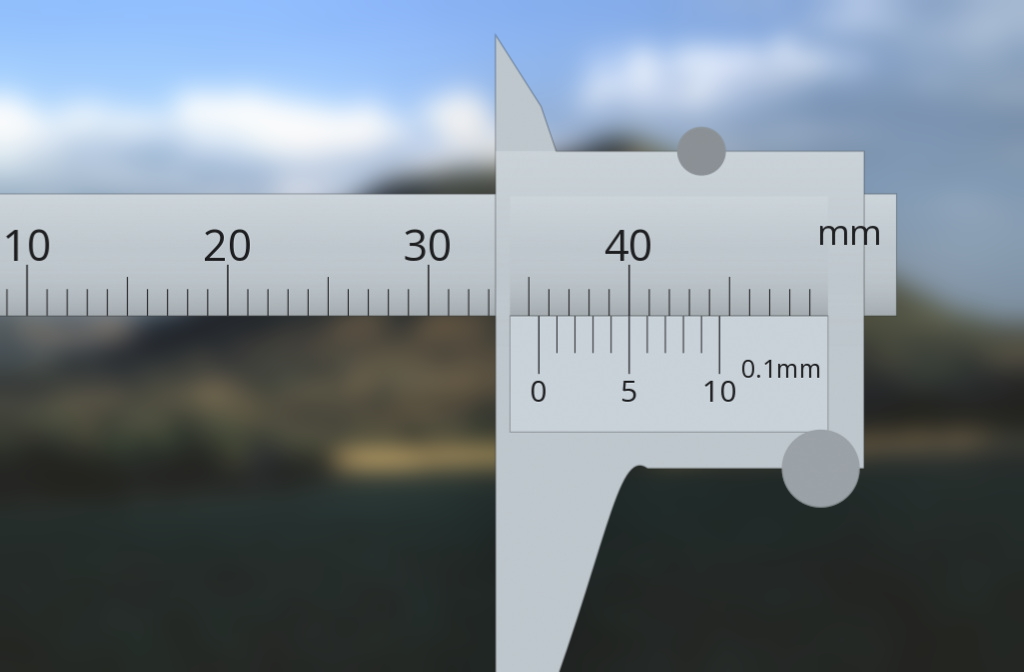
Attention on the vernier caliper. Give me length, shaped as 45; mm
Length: 35.5; mm
